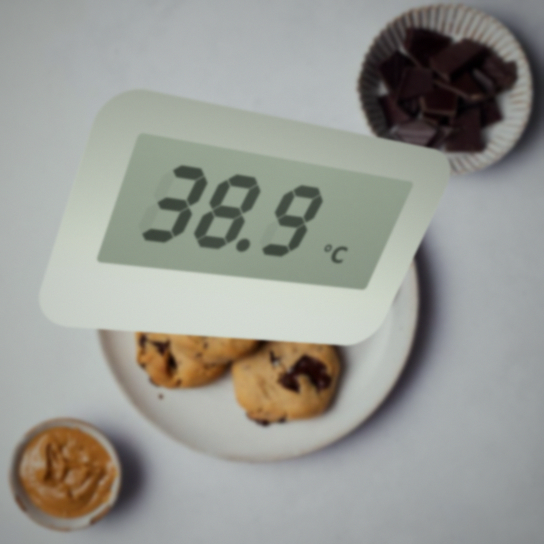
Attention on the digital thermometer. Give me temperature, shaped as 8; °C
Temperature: 38.9; °C
